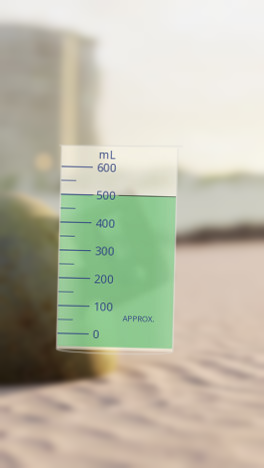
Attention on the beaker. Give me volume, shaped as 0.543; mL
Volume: 500; mL
